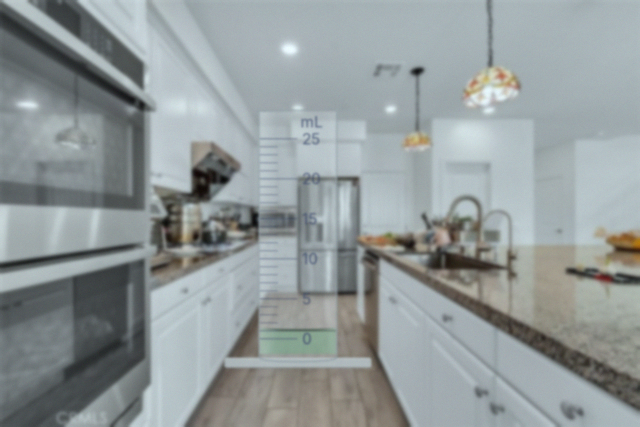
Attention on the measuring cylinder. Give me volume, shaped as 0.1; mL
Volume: 1; mL
